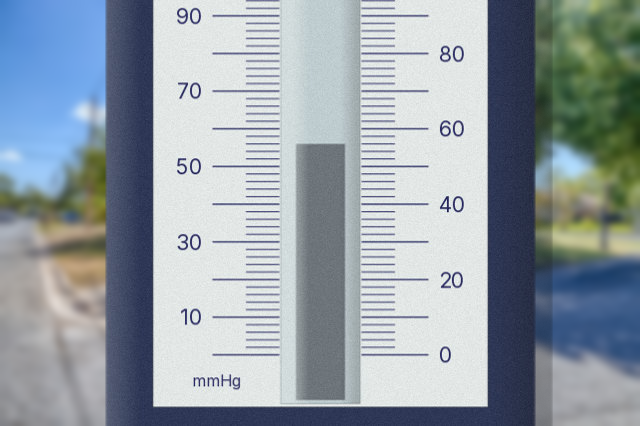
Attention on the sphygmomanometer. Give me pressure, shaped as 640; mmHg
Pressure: 56; mmHg
